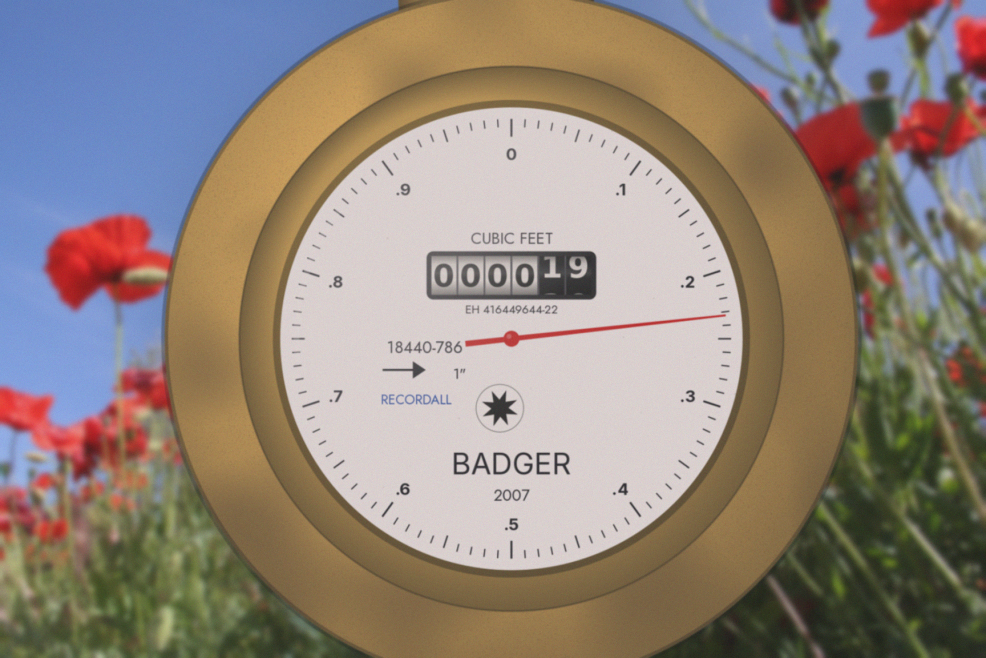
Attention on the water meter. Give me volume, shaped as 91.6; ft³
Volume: 19.23; ft³
